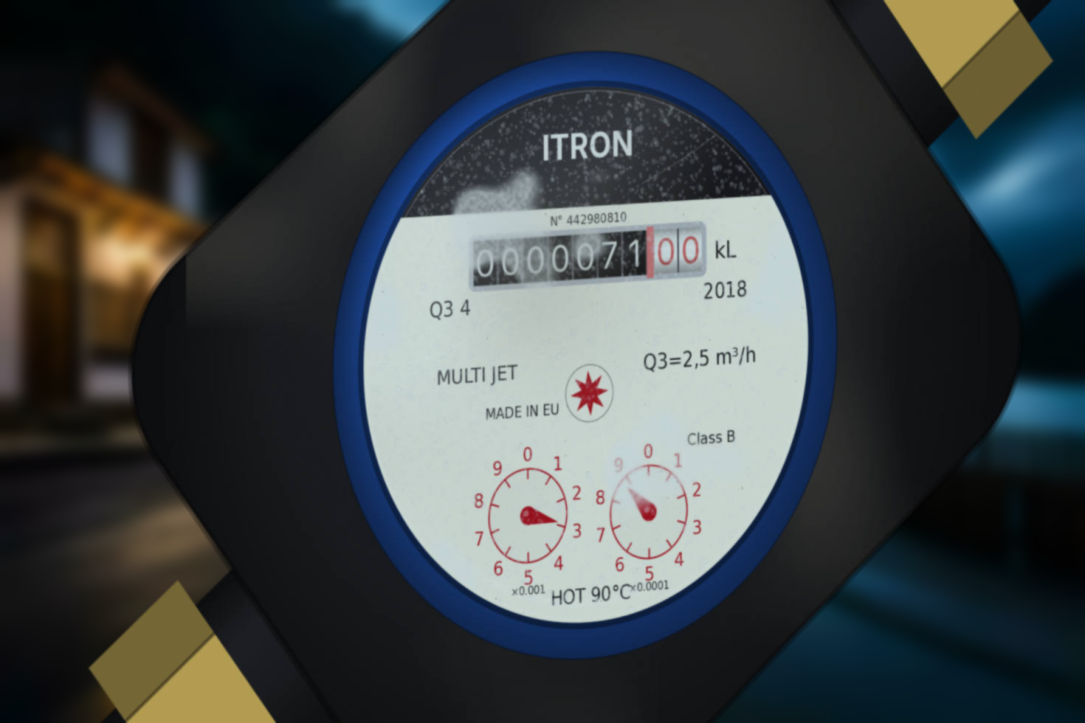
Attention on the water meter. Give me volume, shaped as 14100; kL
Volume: 71.0028; kL
